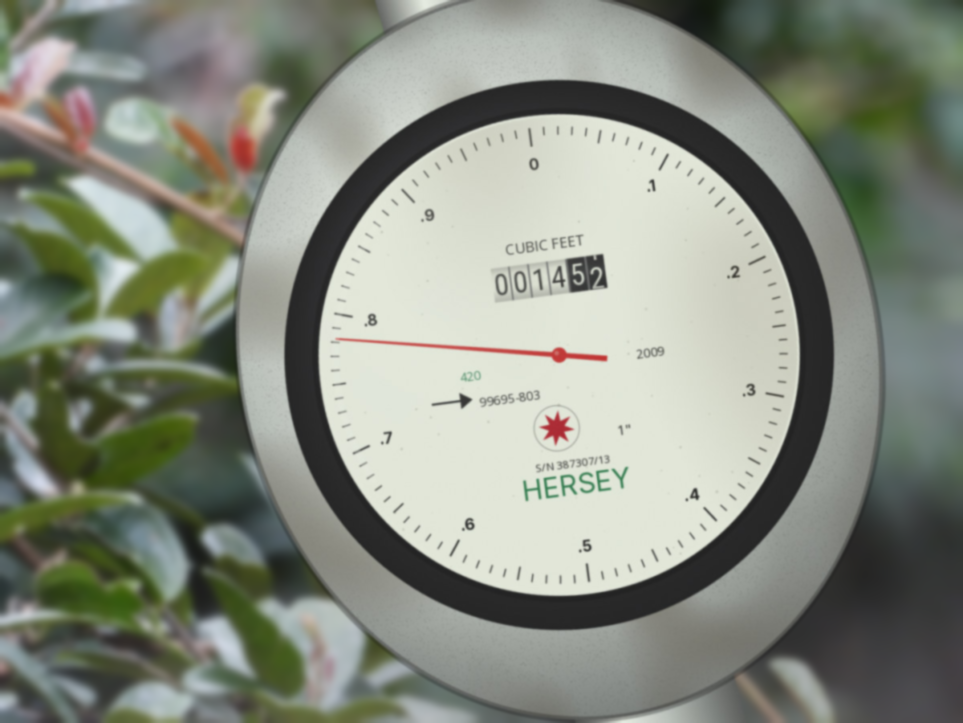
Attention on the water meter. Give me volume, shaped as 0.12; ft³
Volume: 1451.78; ft³
